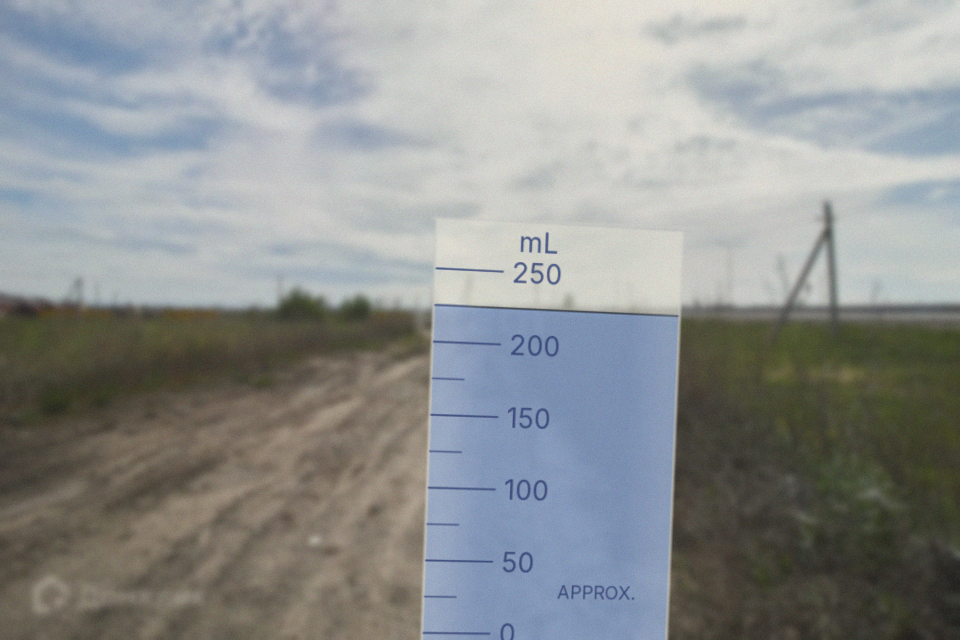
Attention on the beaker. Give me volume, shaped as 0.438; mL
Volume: 225; mL
